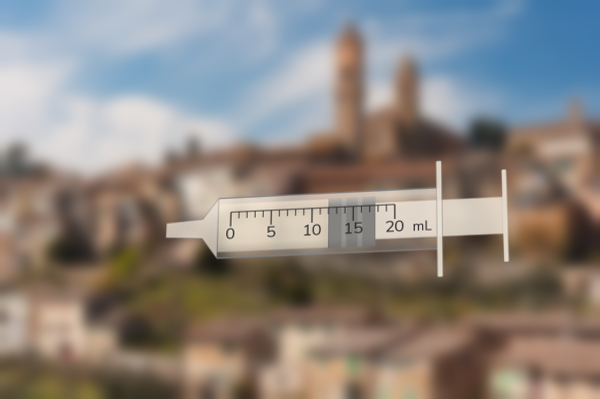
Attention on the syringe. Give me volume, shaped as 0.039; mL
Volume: 12; mL
